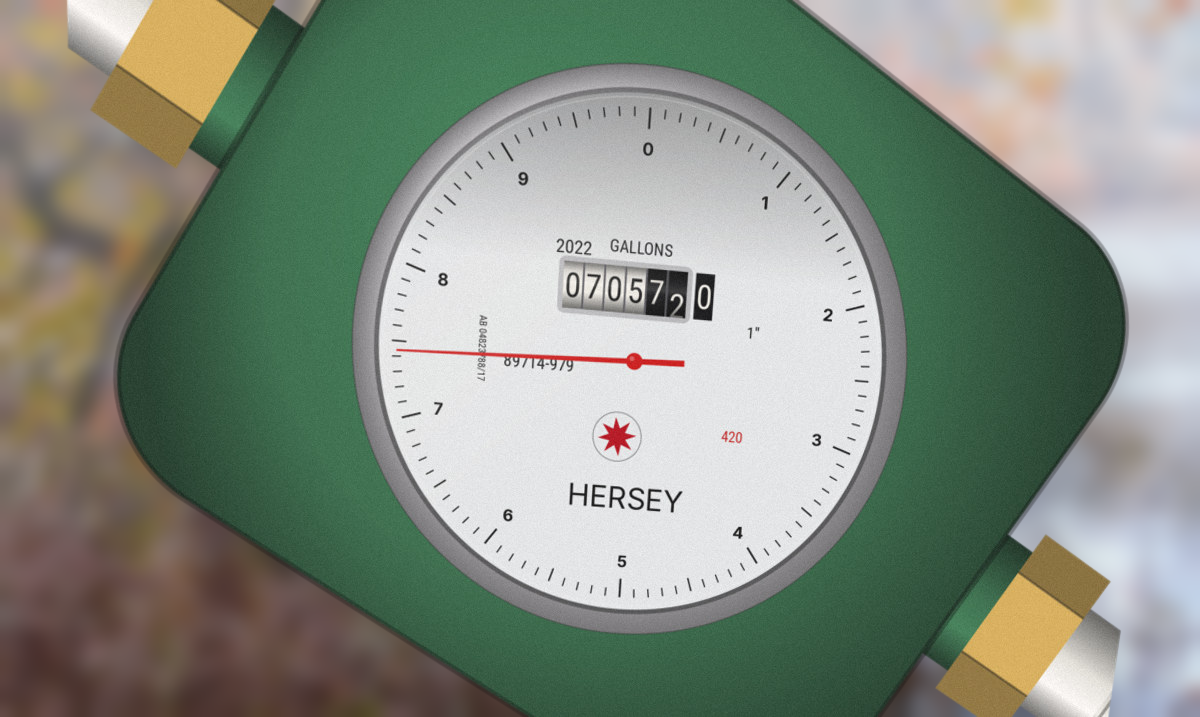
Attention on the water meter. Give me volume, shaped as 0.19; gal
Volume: 705717.4; gal
